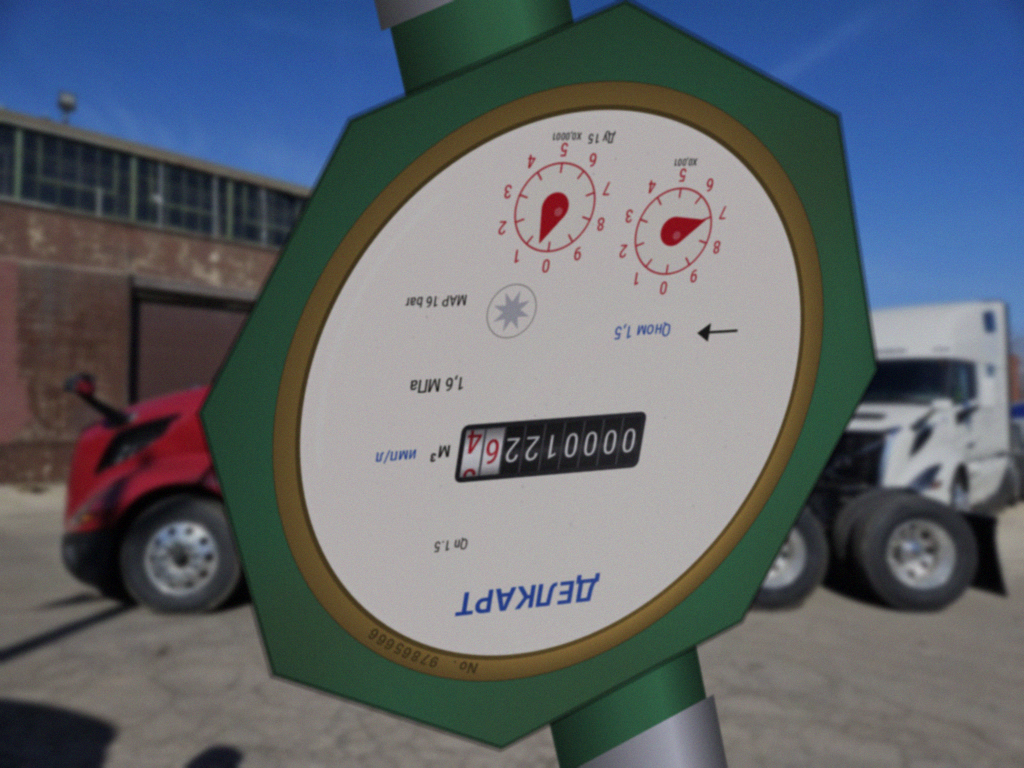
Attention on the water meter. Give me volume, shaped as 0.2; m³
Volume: 122.6370; m³
